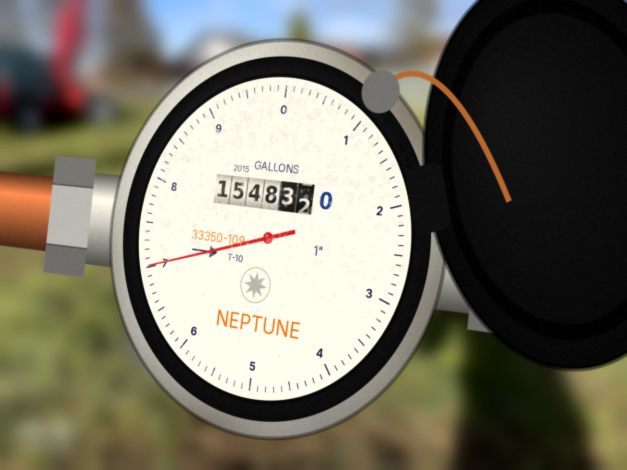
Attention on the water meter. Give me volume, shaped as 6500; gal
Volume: 1548317.0; gal
